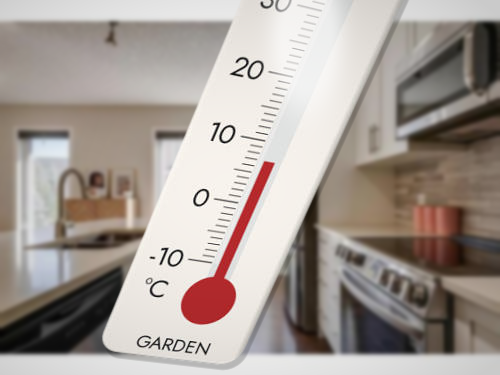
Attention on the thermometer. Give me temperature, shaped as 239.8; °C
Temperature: 7; °C
